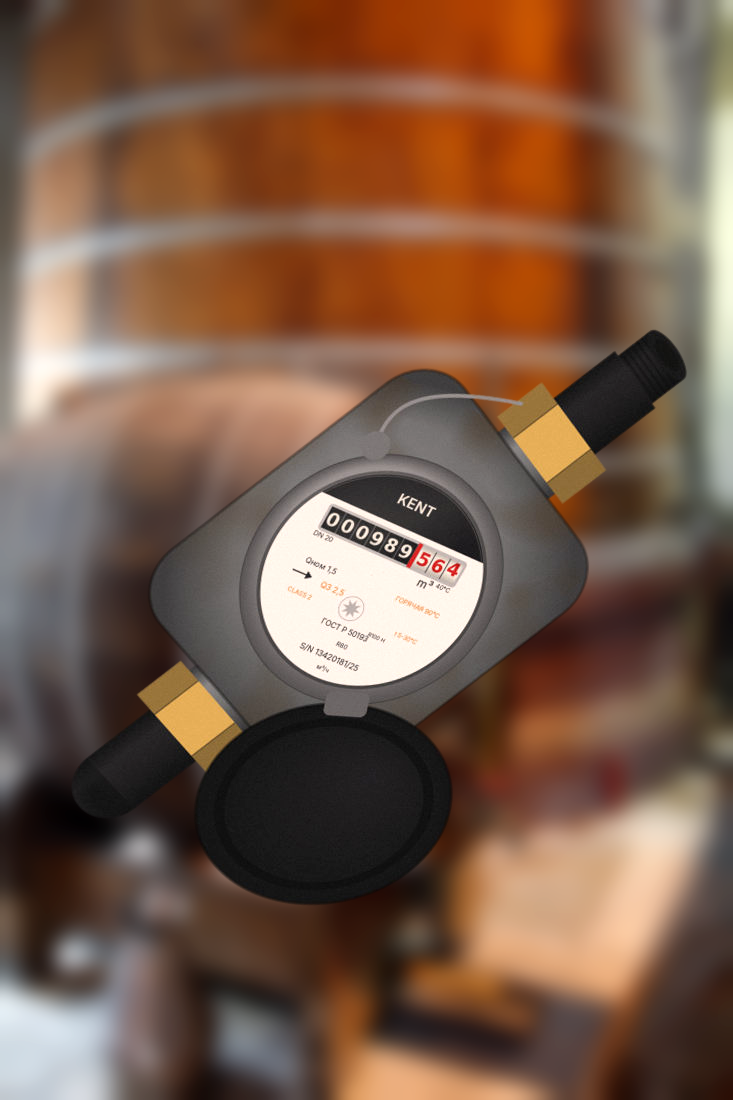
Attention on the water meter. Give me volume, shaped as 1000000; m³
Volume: 989.564; m³
